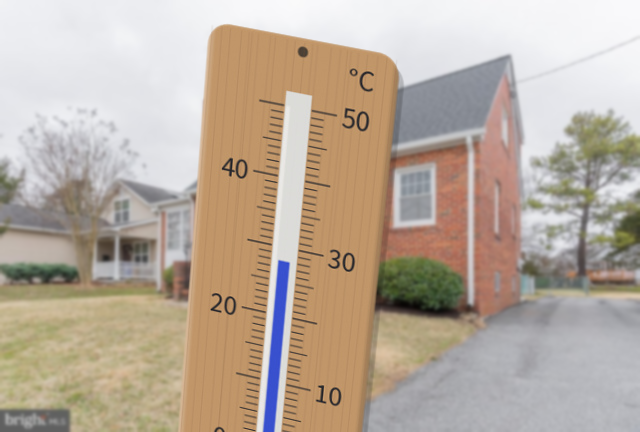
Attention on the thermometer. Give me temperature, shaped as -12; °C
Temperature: 28; °C
